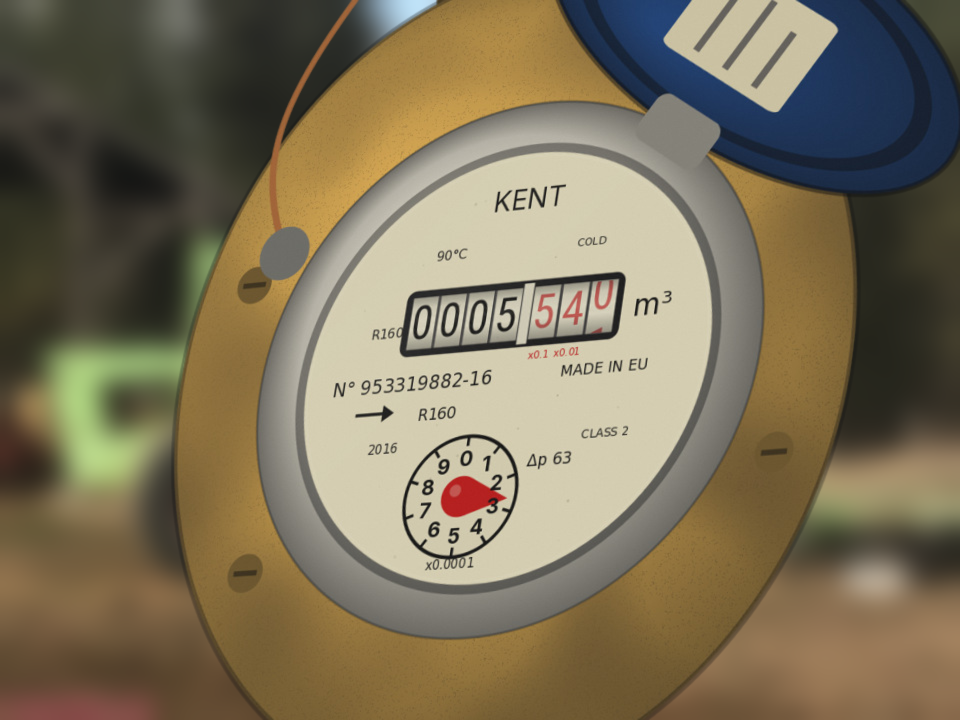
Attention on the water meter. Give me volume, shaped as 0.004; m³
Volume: 5.5402; m³
